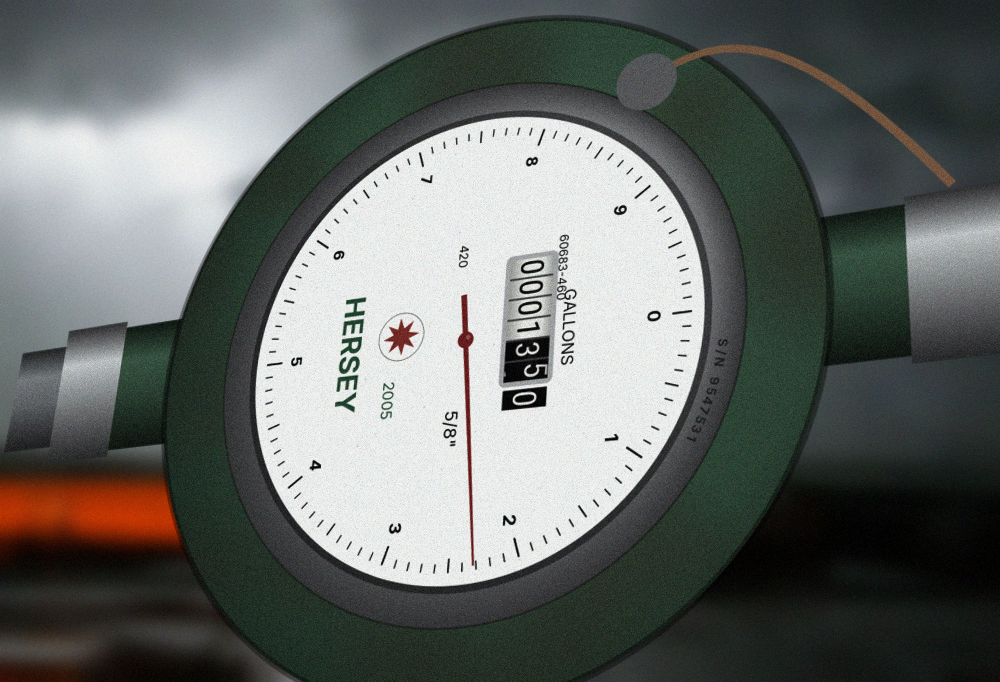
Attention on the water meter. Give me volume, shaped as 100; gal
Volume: 1352.3; gal
